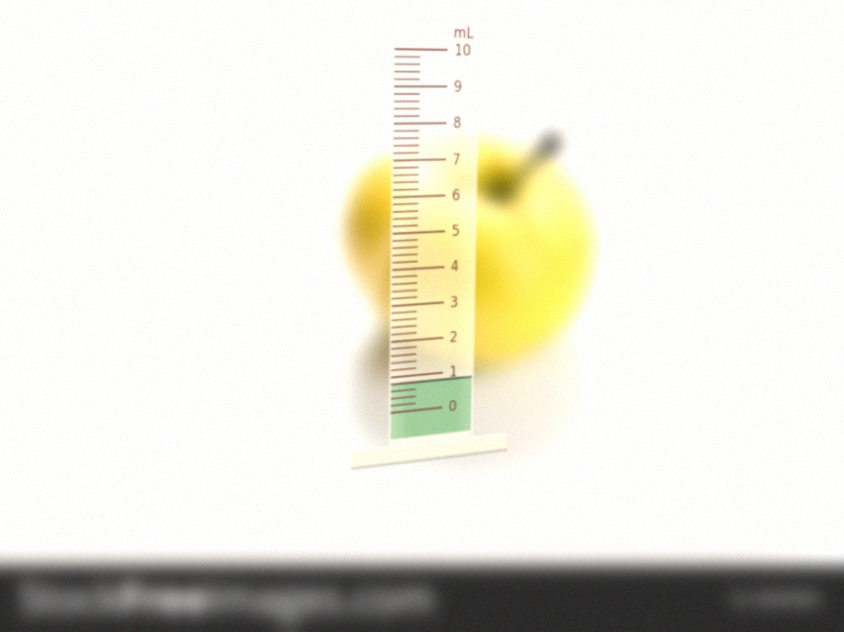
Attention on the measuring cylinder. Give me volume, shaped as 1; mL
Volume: 0.8; mL
